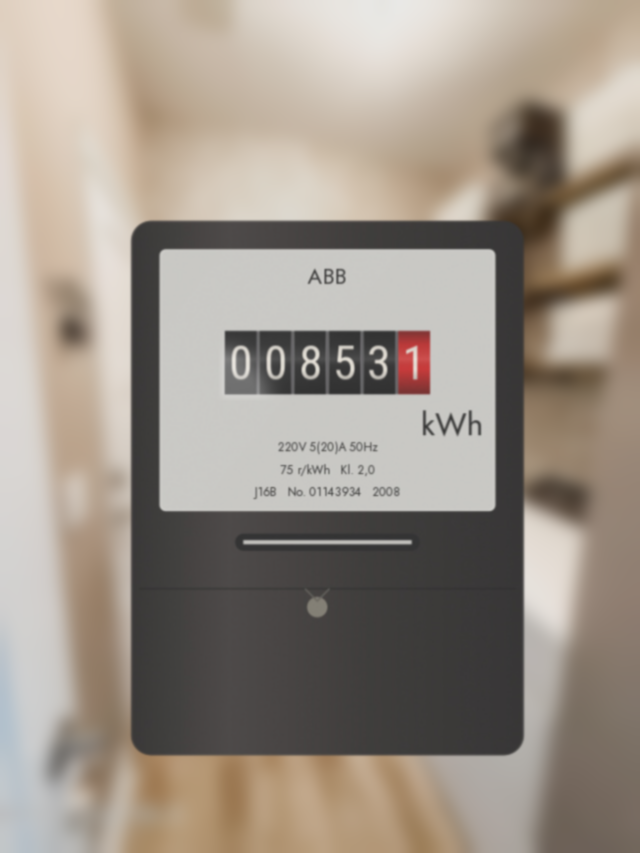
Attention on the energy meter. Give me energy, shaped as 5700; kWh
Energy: 853.1; kWh
